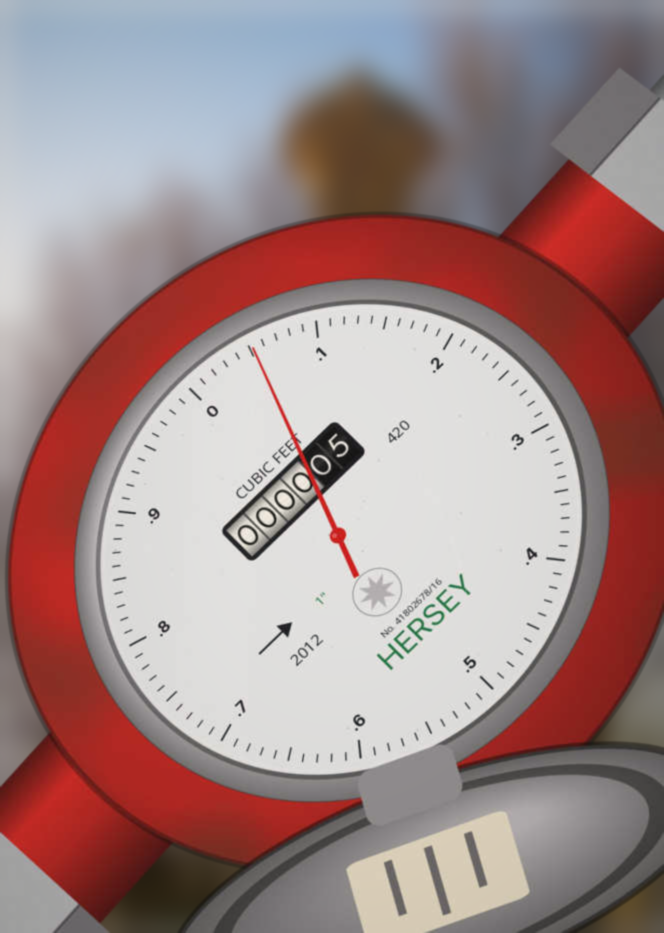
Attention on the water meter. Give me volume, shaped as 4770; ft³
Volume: 5.05; ft³
